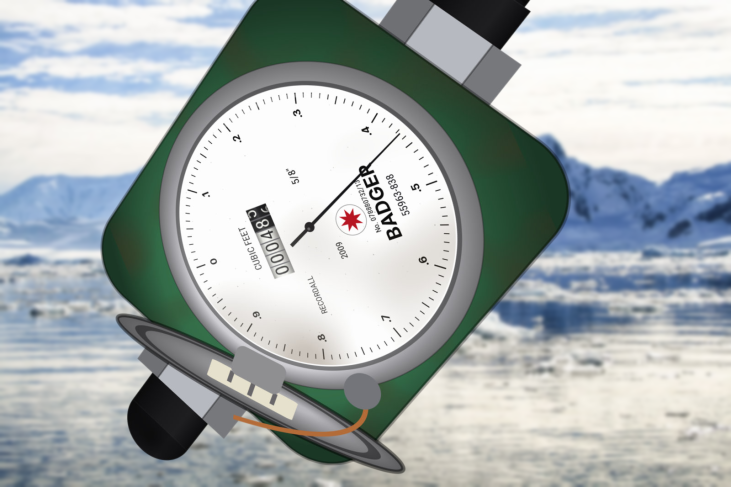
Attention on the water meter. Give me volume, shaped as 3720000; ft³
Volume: 485.43; ft³
